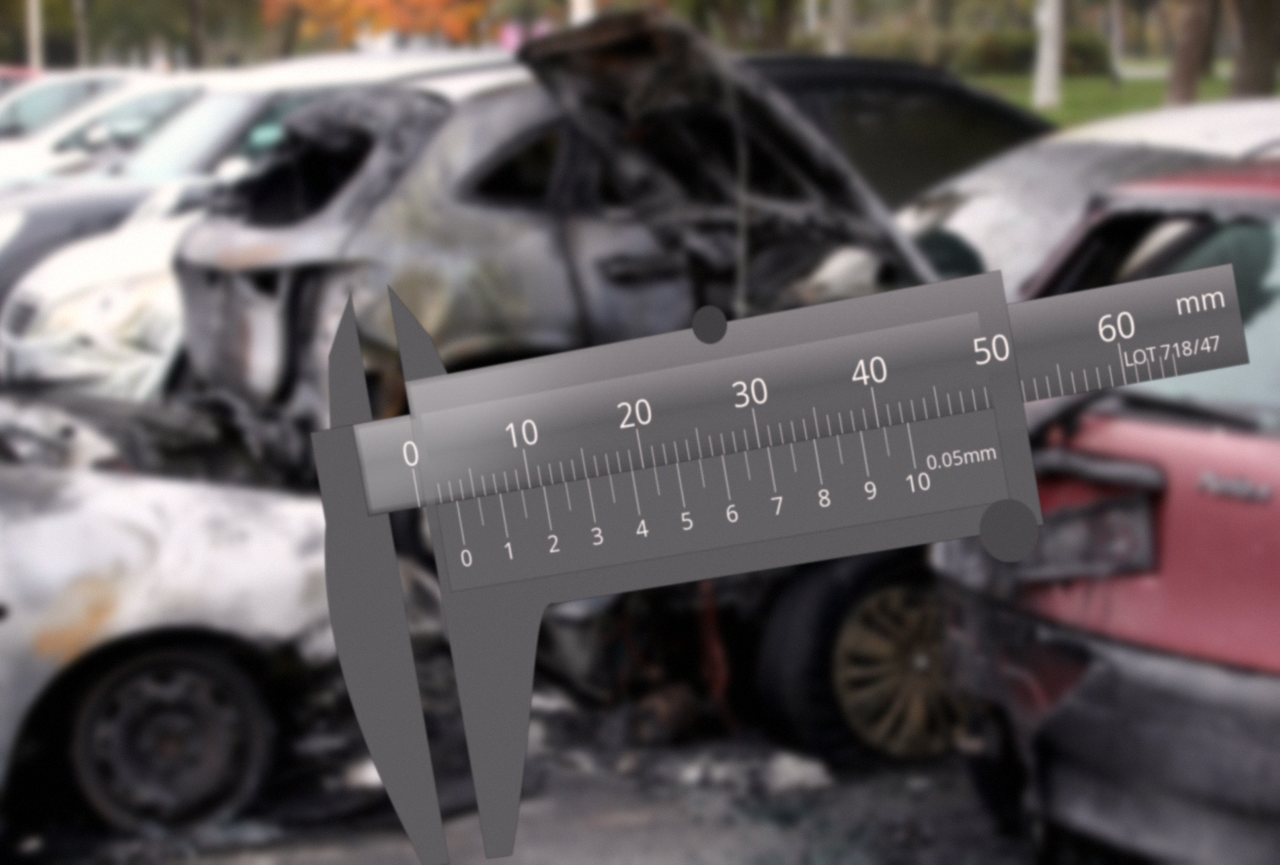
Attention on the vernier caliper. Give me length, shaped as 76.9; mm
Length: 3.4; mm
